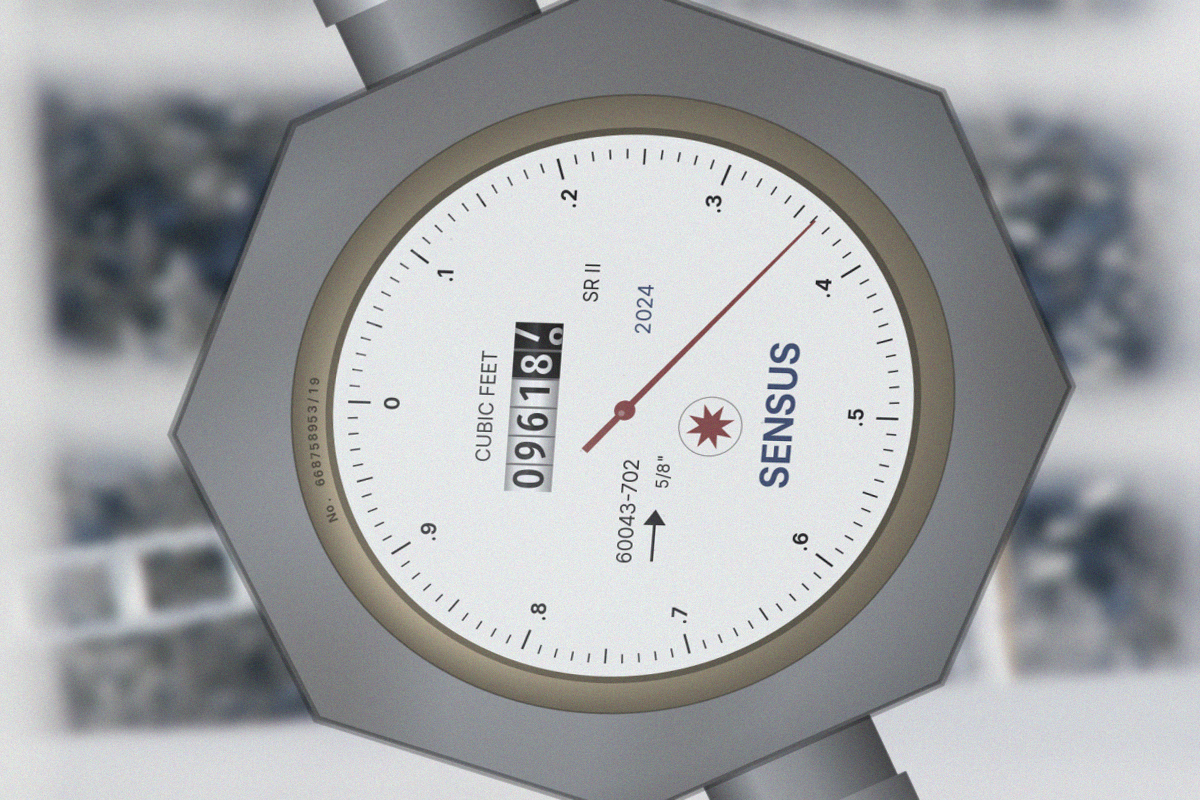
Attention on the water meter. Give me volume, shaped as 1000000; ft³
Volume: 96187.36; ft³
